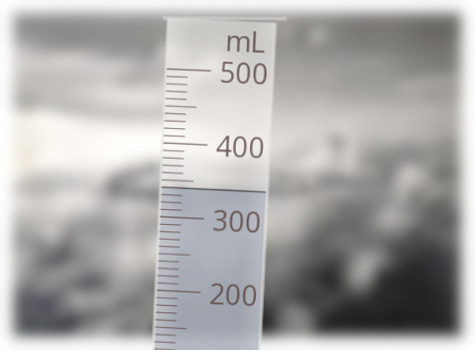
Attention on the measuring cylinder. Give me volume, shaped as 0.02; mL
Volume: 340; mL
